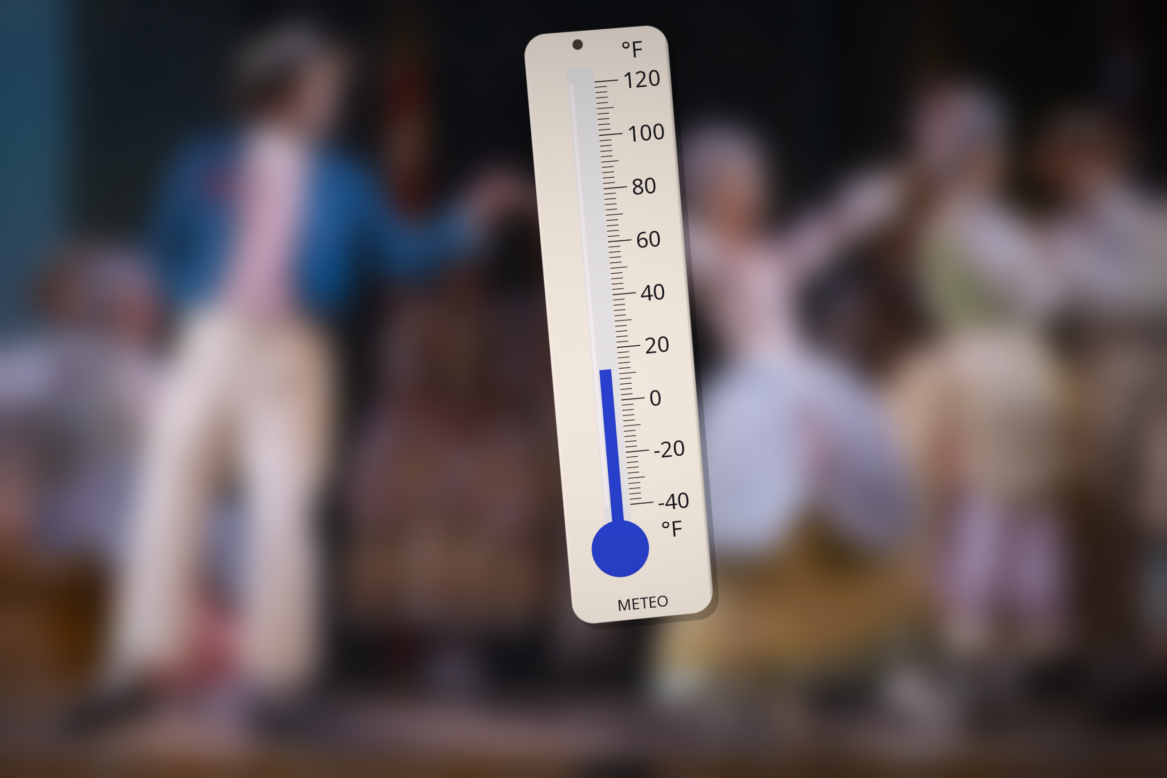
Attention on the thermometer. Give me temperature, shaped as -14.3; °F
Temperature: 12; °F
